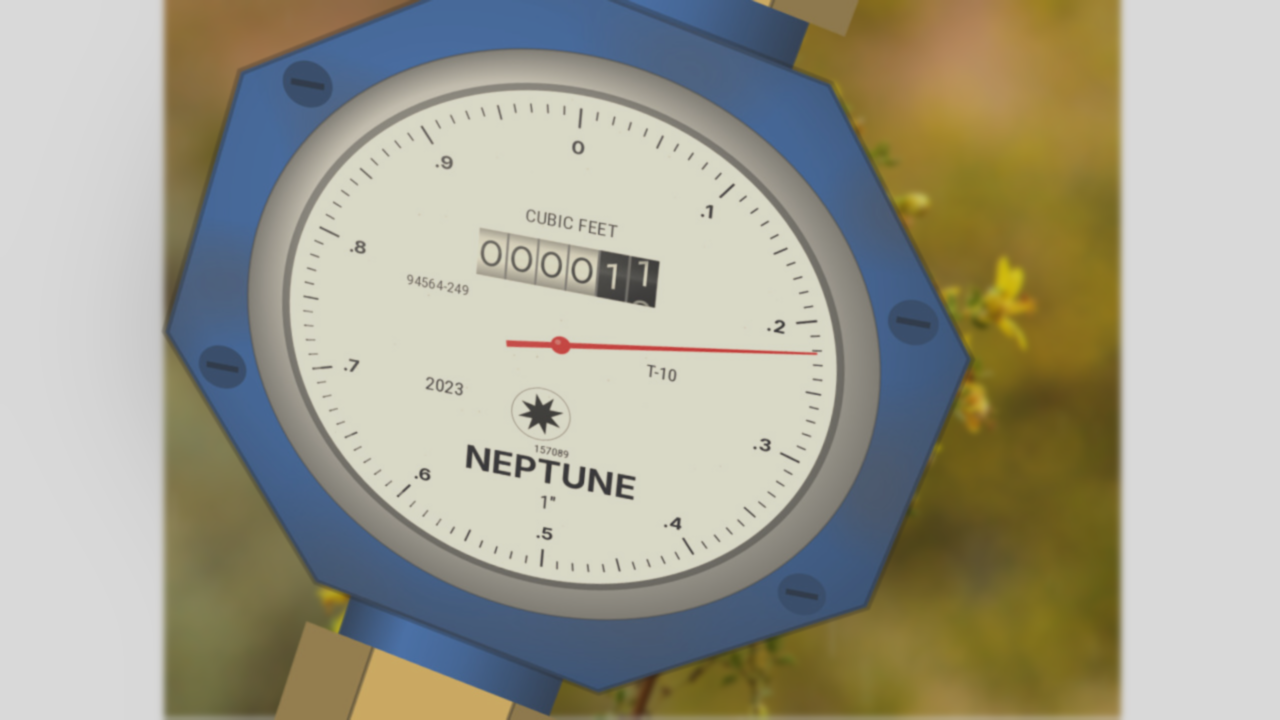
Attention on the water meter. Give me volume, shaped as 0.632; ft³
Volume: 11.22; ft³
